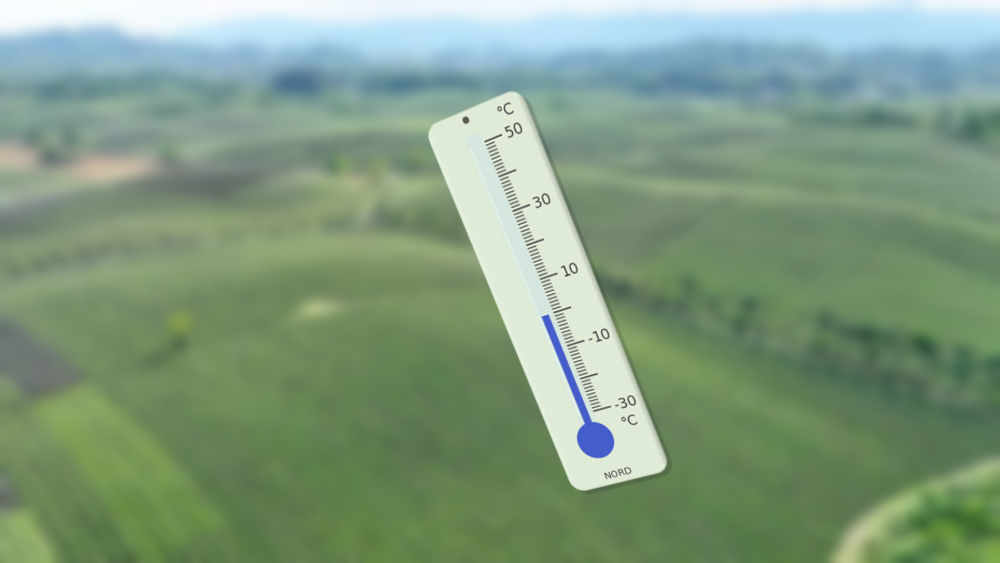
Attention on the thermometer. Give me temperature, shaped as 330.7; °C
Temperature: 0; °C
